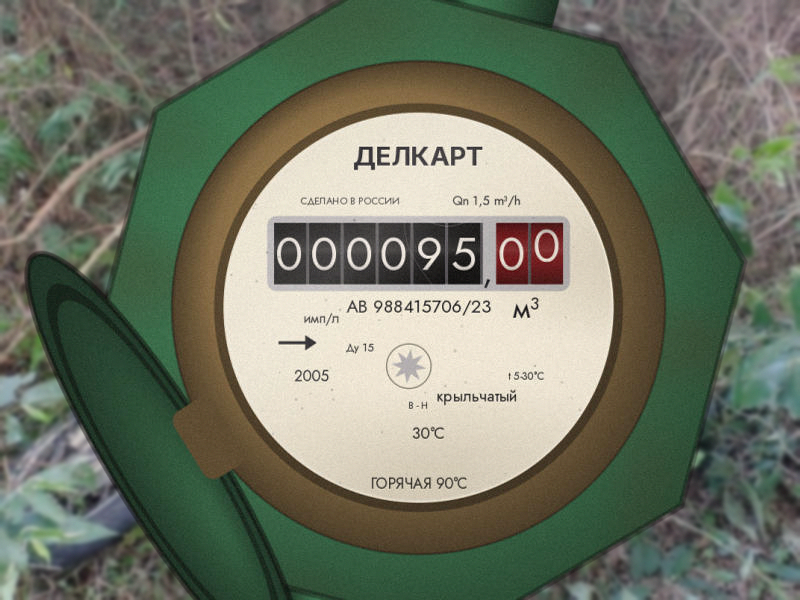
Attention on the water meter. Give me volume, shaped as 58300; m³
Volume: 95.00; m³
